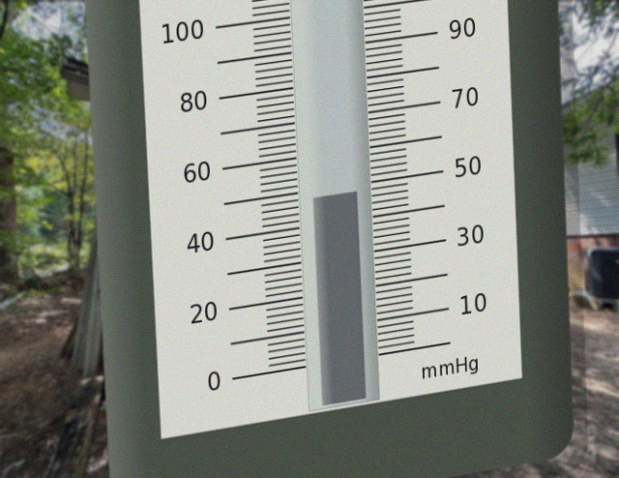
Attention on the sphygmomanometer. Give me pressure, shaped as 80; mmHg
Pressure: 48; mmHg
